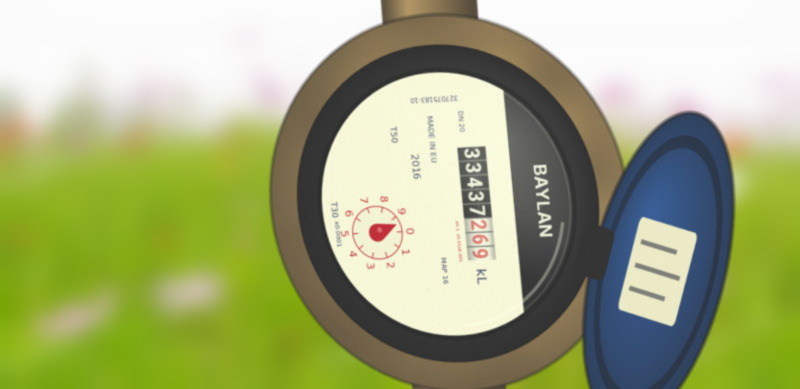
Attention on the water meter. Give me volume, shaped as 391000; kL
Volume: 33437.2689; kL
